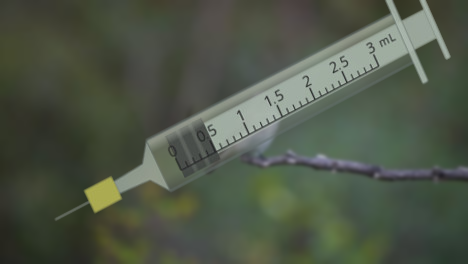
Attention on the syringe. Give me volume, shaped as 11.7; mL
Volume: 0; mL
